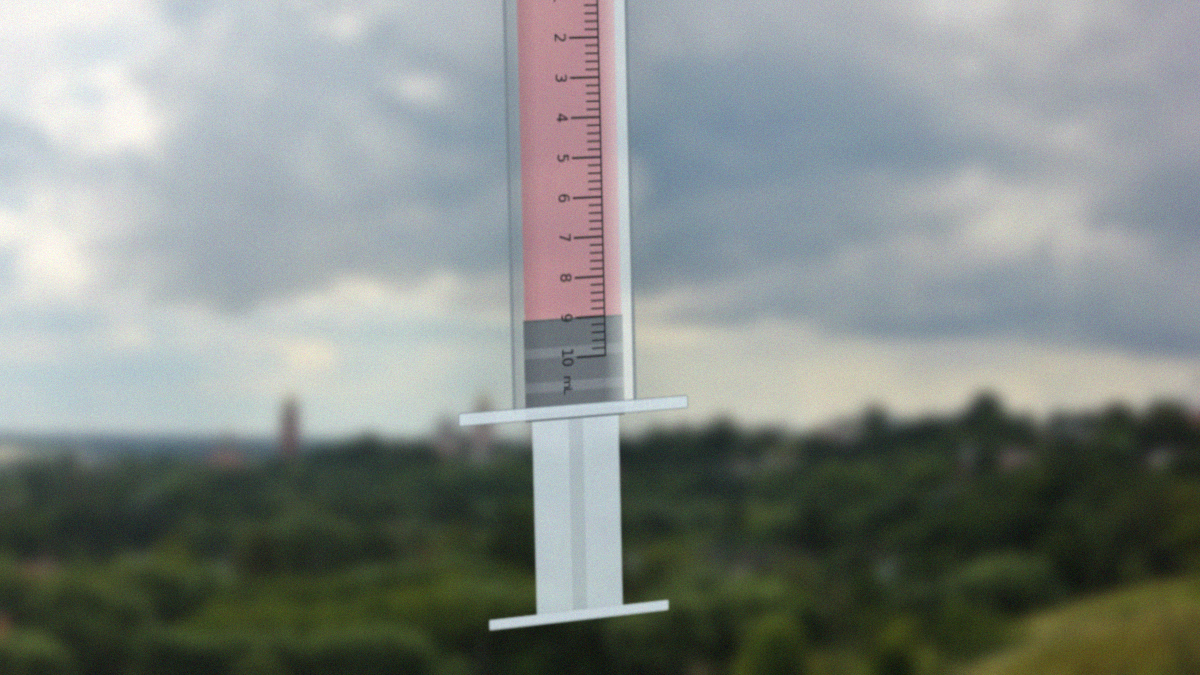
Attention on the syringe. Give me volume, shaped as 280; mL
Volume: 9; mL
